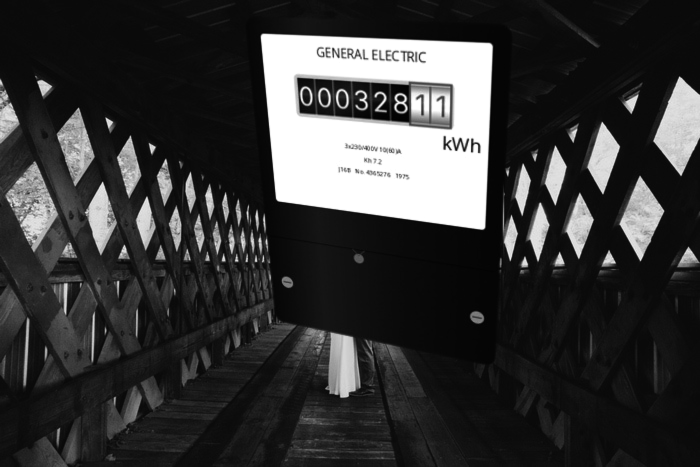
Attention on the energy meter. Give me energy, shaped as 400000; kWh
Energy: 328.11; kWh
